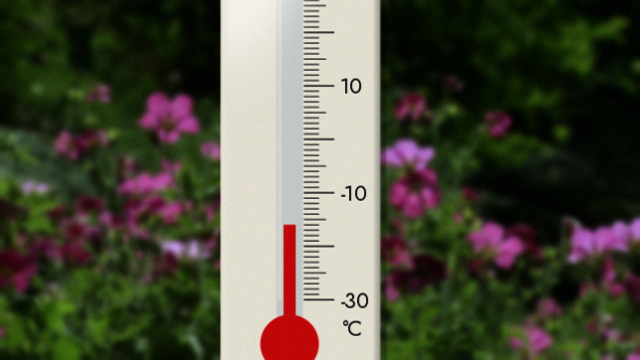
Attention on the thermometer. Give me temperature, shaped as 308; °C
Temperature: -16; °C
